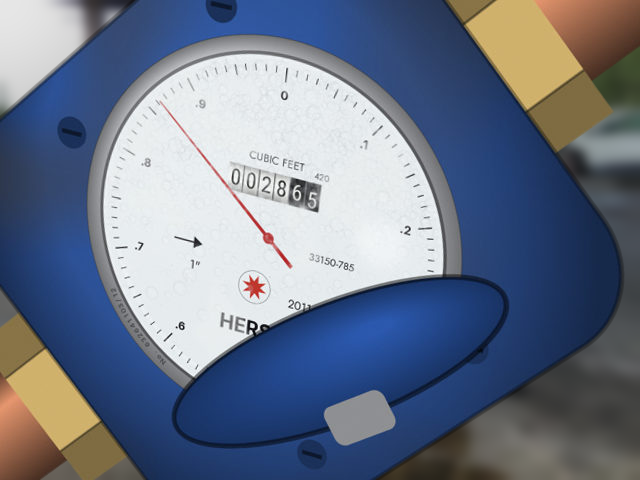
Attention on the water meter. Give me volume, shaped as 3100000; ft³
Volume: 2864.86; ft³
